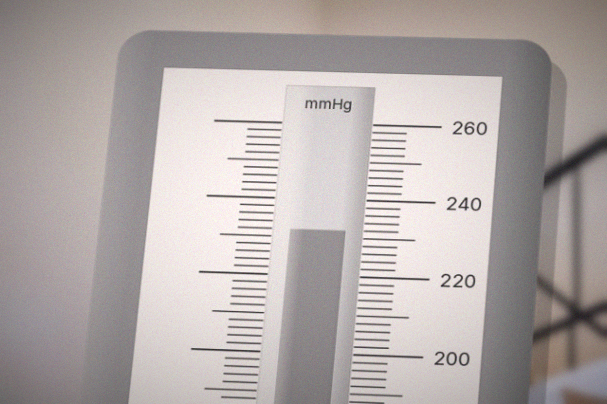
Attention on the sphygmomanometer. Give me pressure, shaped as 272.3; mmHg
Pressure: 232; mmHg
